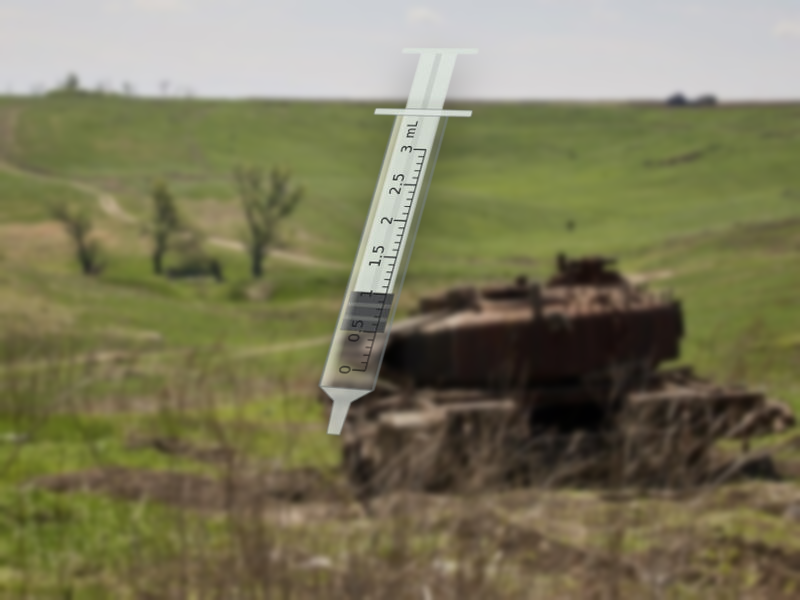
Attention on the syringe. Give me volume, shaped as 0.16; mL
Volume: 0.5; mL
